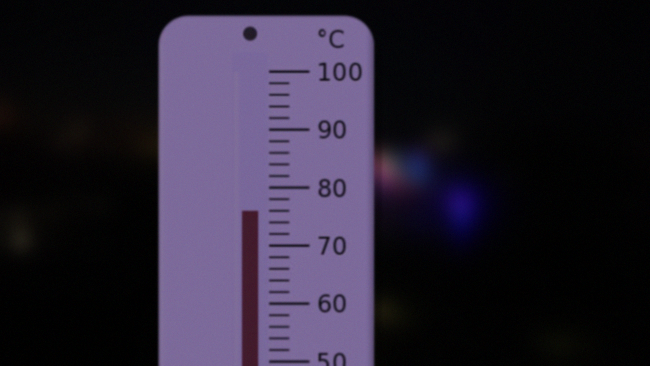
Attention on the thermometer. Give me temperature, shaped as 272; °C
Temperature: 76; °C
